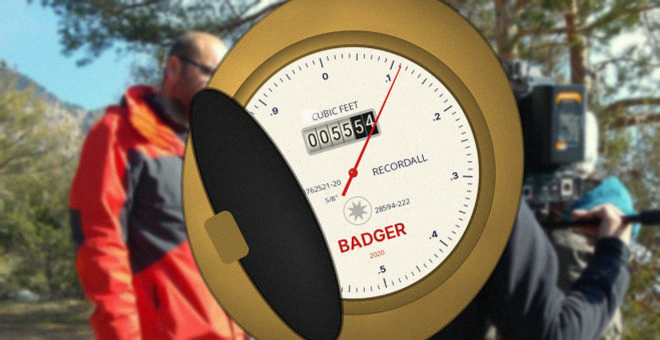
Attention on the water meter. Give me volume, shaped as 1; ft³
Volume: 5554.11; ft³
